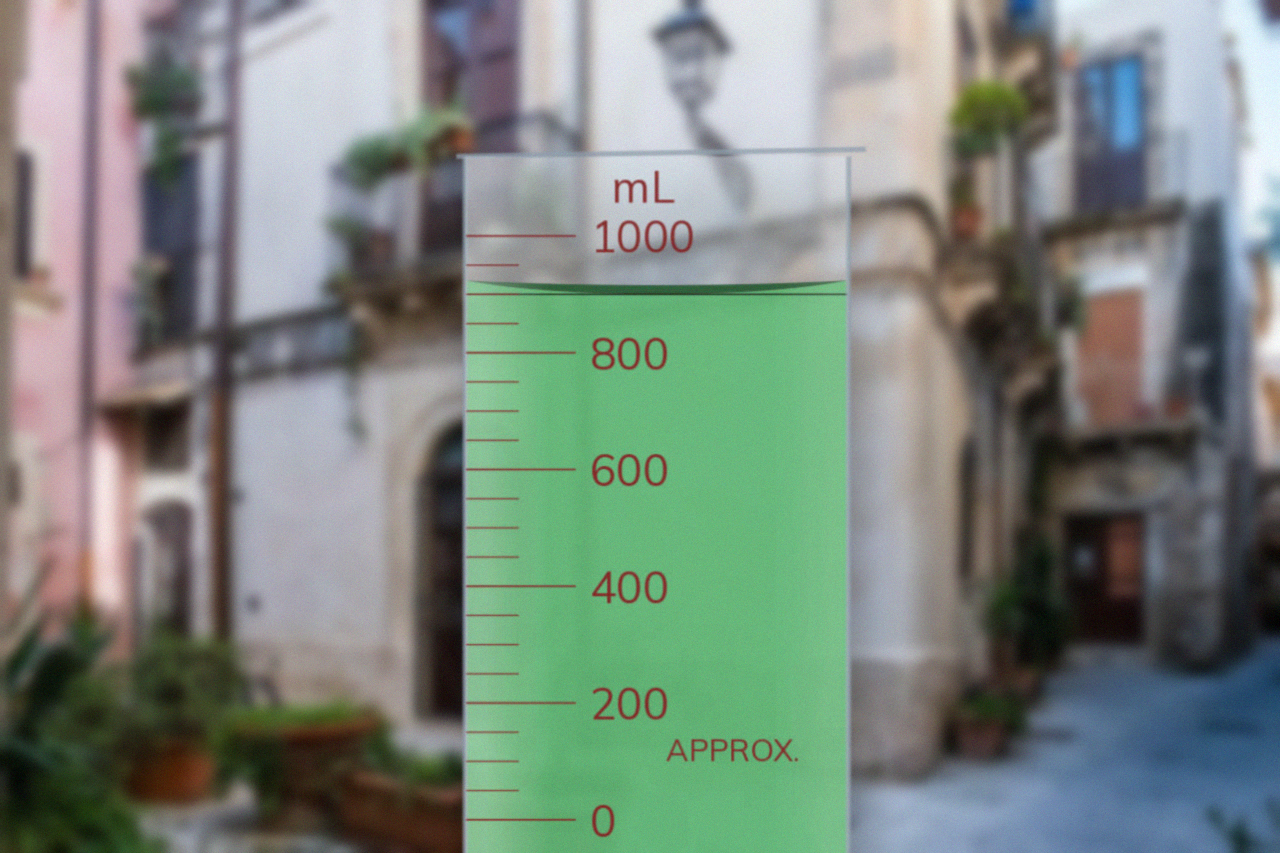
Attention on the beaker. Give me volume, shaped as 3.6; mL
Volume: 900; mL
